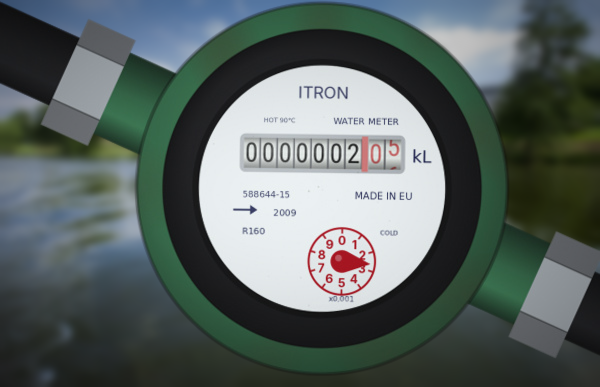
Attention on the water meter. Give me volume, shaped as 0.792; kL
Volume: 2.052; kL
